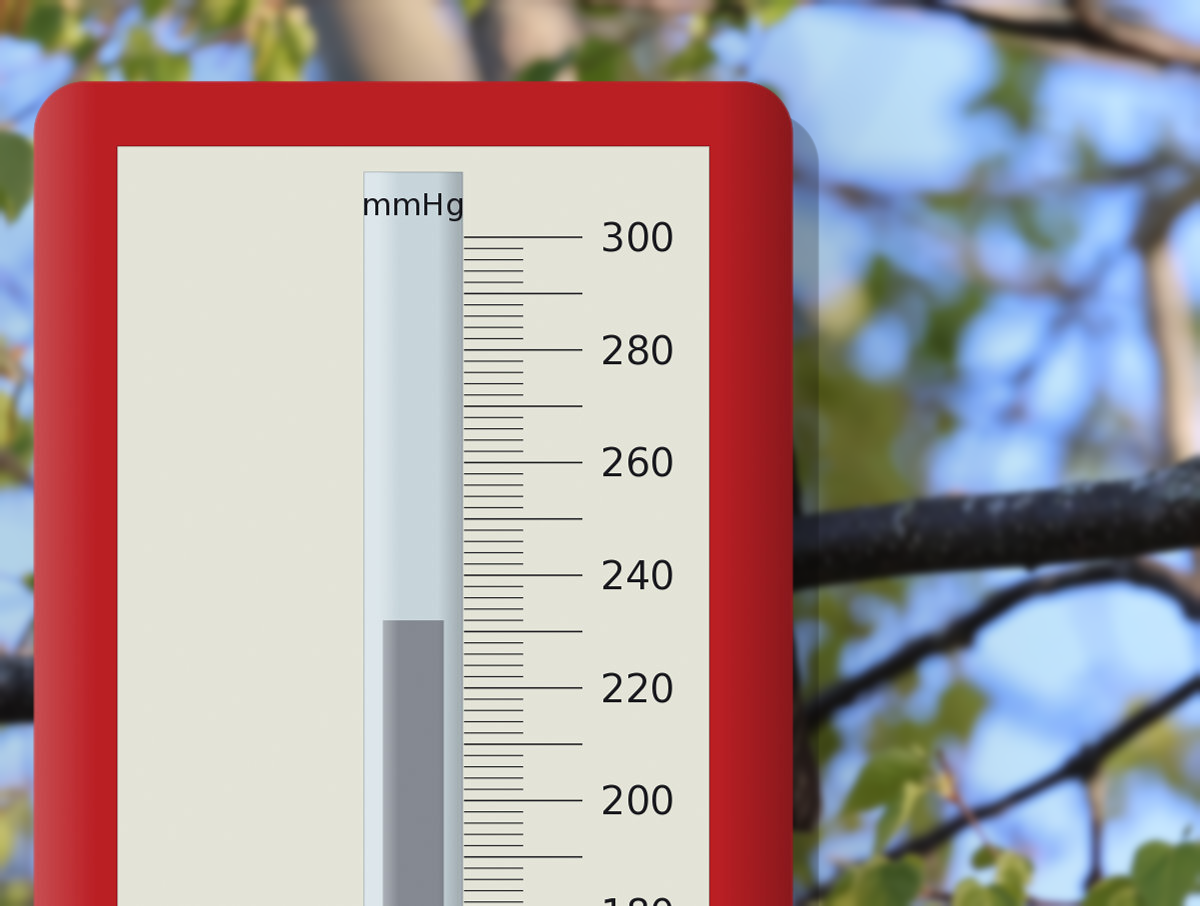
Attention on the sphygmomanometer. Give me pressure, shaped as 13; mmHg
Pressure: 232; mmHg
